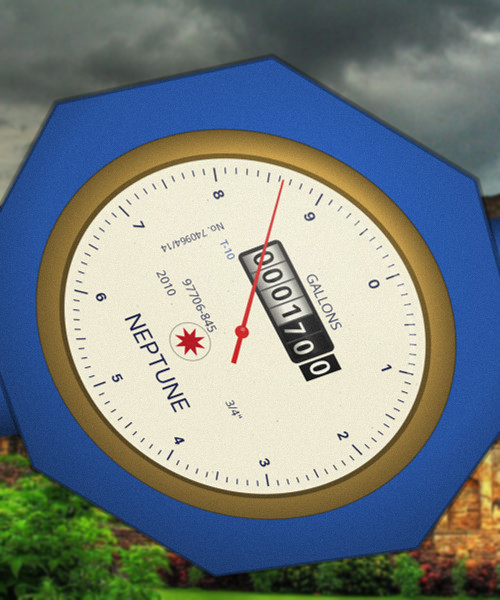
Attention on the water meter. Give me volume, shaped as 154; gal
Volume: 1698.6; gal
